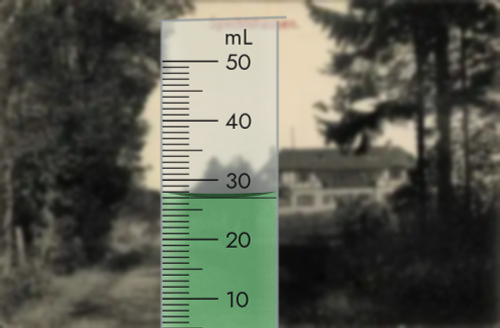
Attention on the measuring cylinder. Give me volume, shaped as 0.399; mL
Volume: 27; mL
